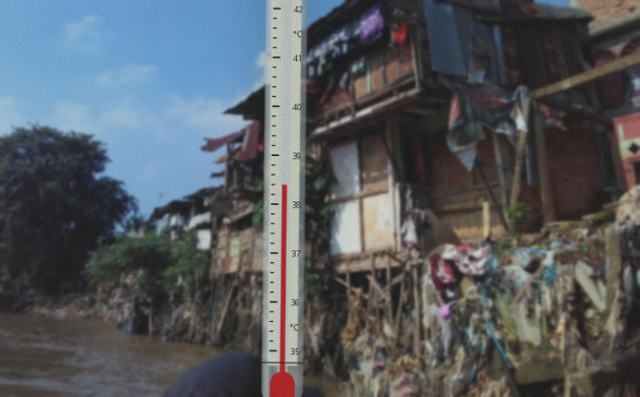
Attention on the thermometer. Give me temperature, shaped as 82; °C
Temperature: 38.4; °C
